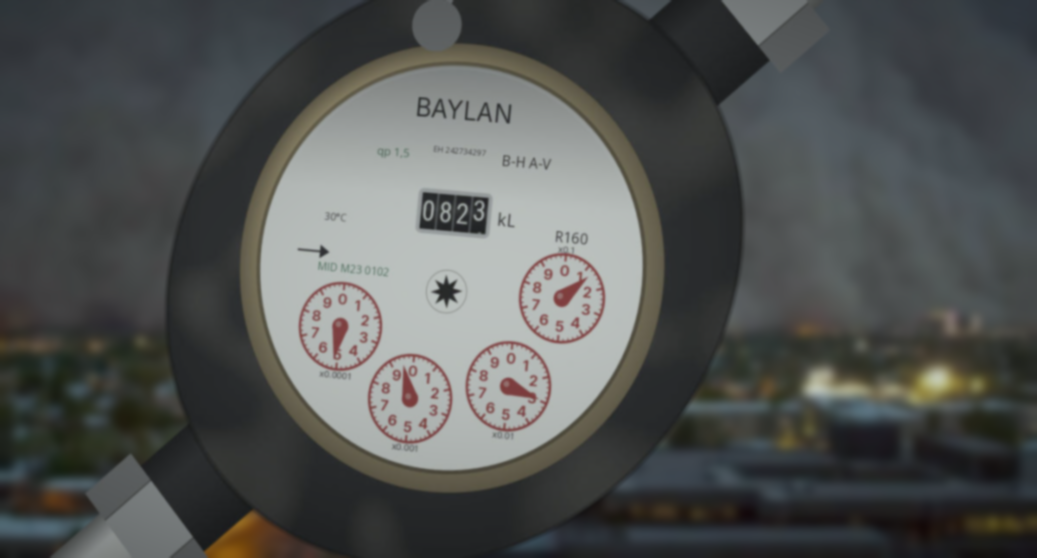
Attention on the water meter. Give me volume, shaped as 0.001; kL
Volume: 823.1295; kL
